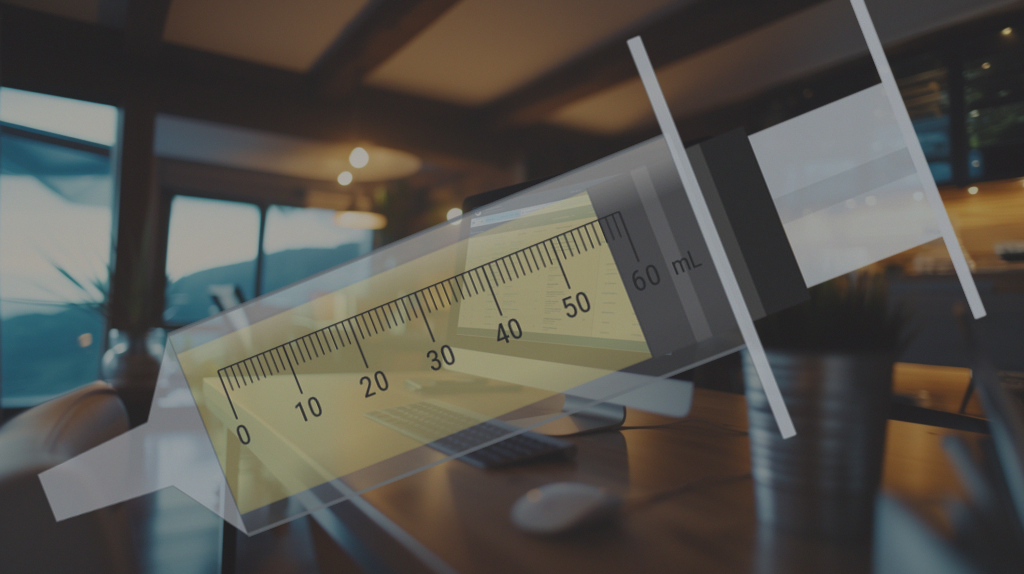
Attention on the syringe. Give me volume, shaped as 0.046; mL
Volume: 57; mL
